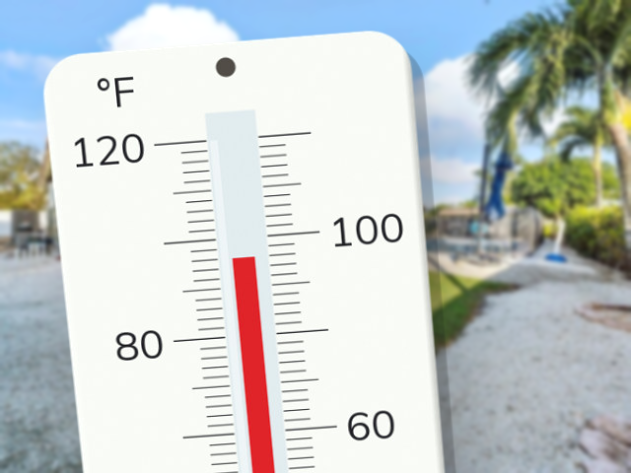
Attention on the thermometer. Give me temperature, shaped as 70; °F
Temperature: 96; °F
